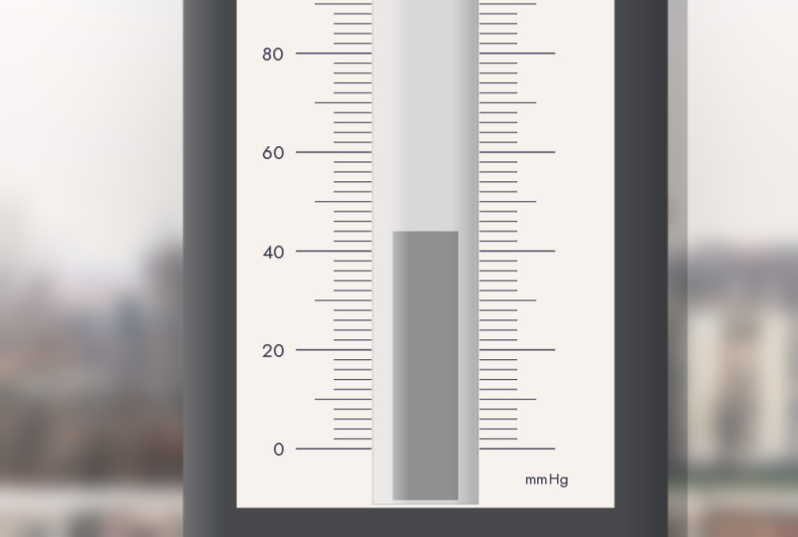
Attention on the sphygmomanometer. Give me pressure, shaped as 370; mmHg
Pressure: 44; mmHg
